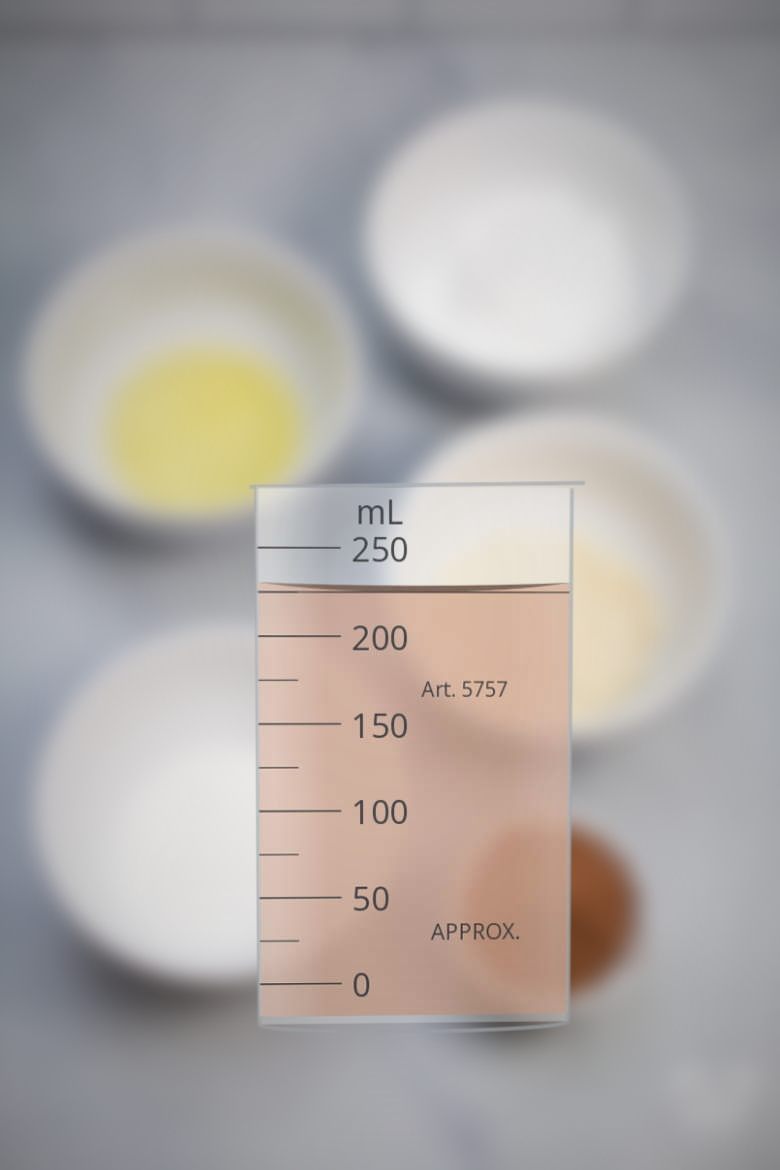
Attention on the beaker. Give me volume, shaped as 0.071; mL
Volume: 225; mL
